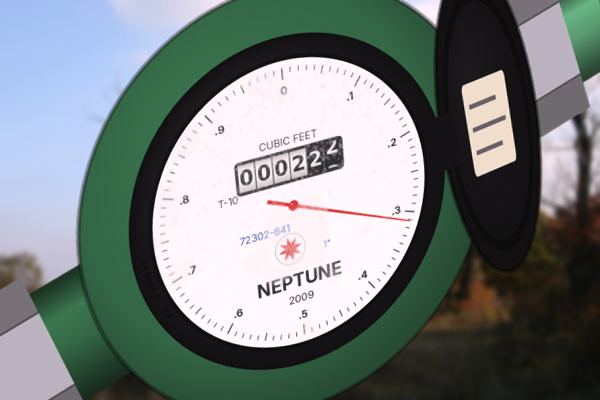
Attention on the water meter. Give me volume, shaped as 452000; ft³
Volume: 222.31; ft³
